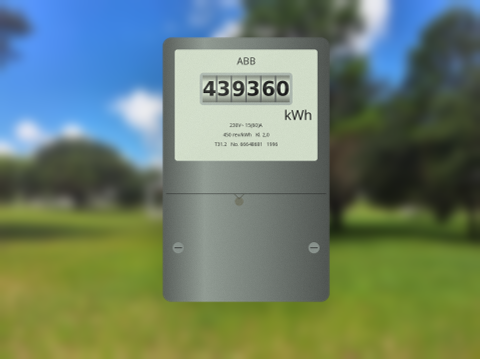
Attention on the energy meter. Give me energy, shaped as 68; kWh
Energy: 439360; kWh
